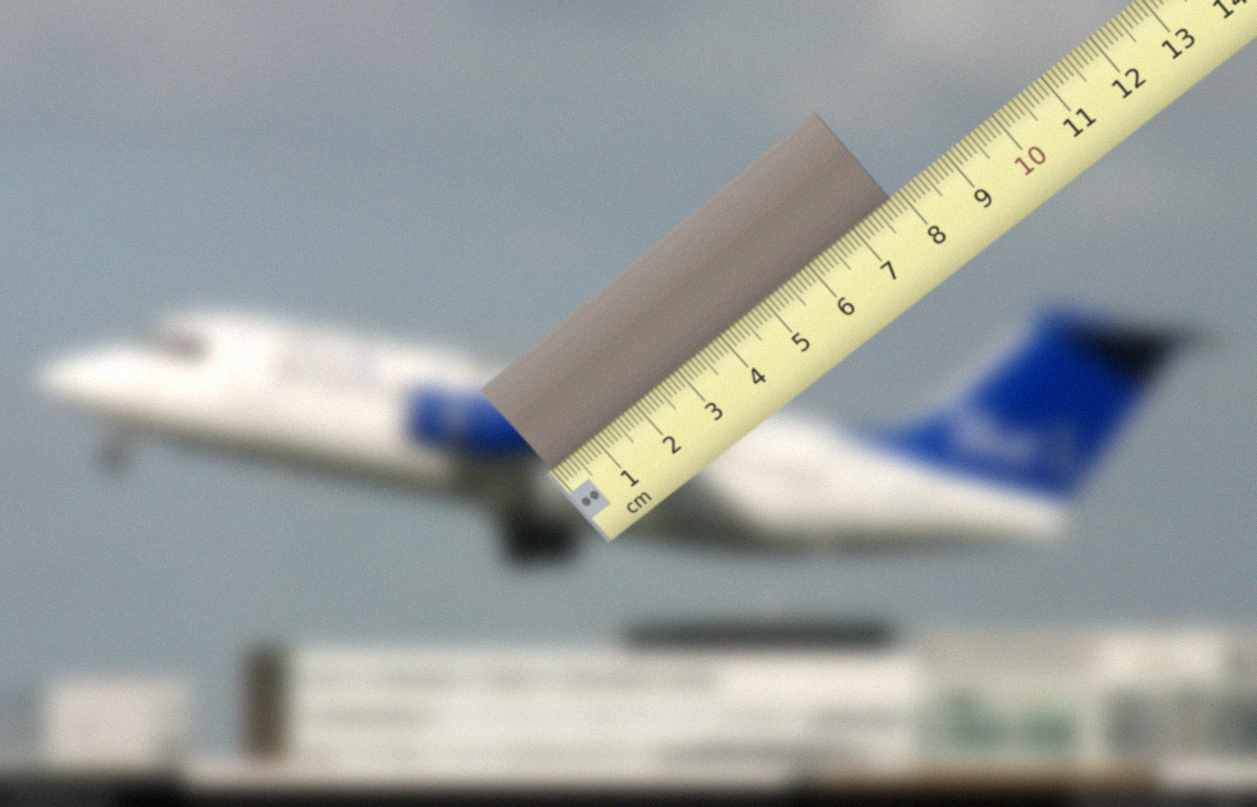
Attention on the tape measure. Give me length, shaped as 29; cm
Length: 7.8; cm
